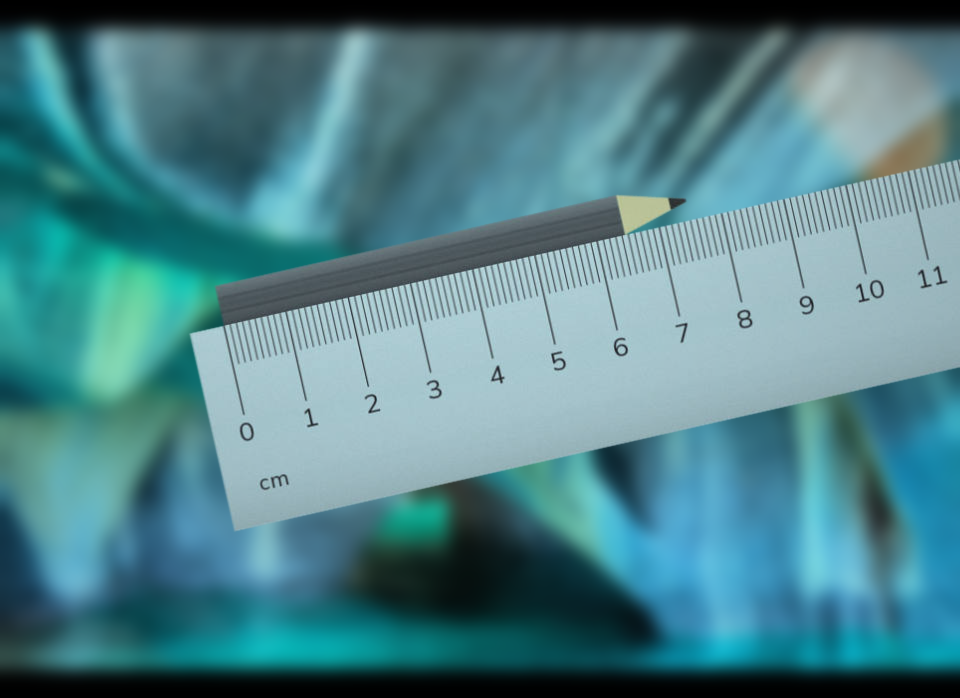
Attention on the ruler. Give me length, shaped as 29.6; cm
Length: 7.5; cm
